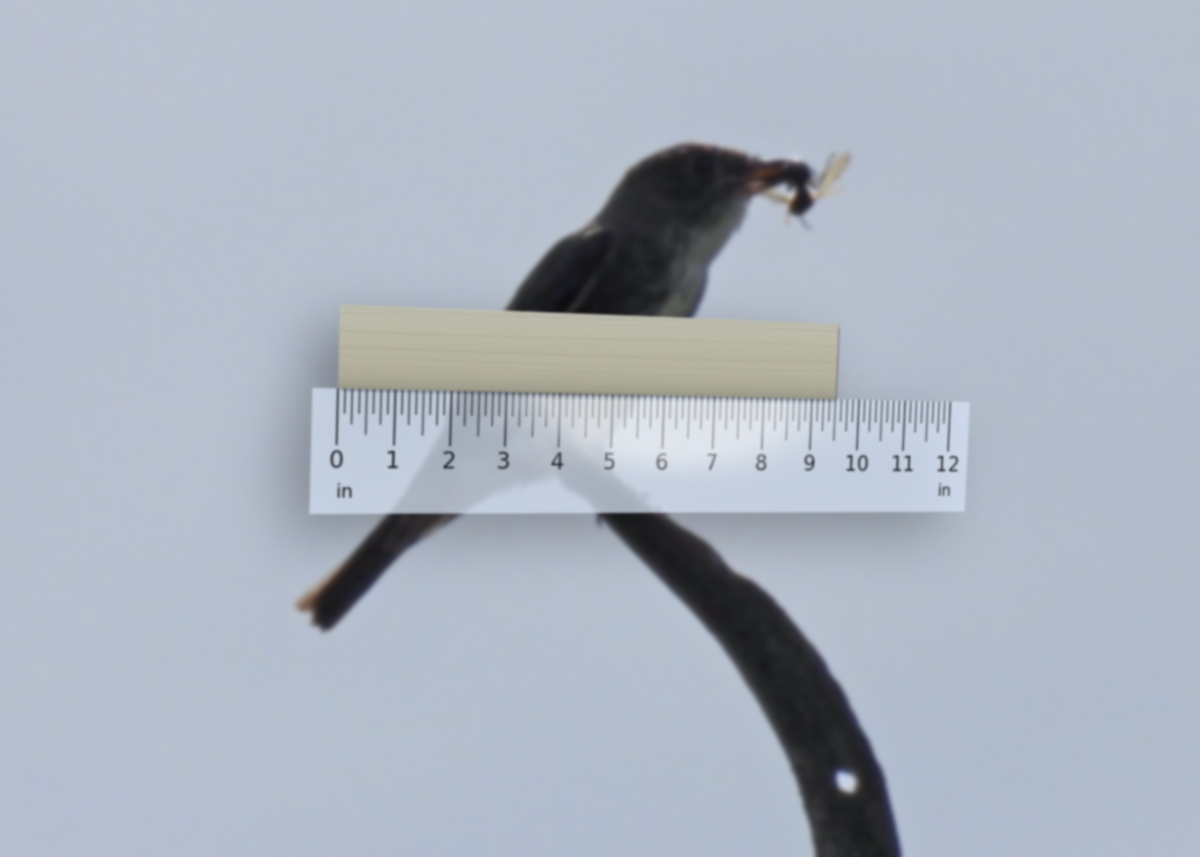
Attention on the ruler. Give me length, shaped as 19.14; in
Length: 9.5; in
